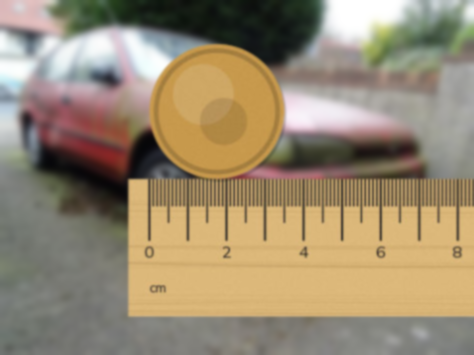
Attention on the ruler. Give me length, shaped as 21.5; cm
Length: 3.5; cm
